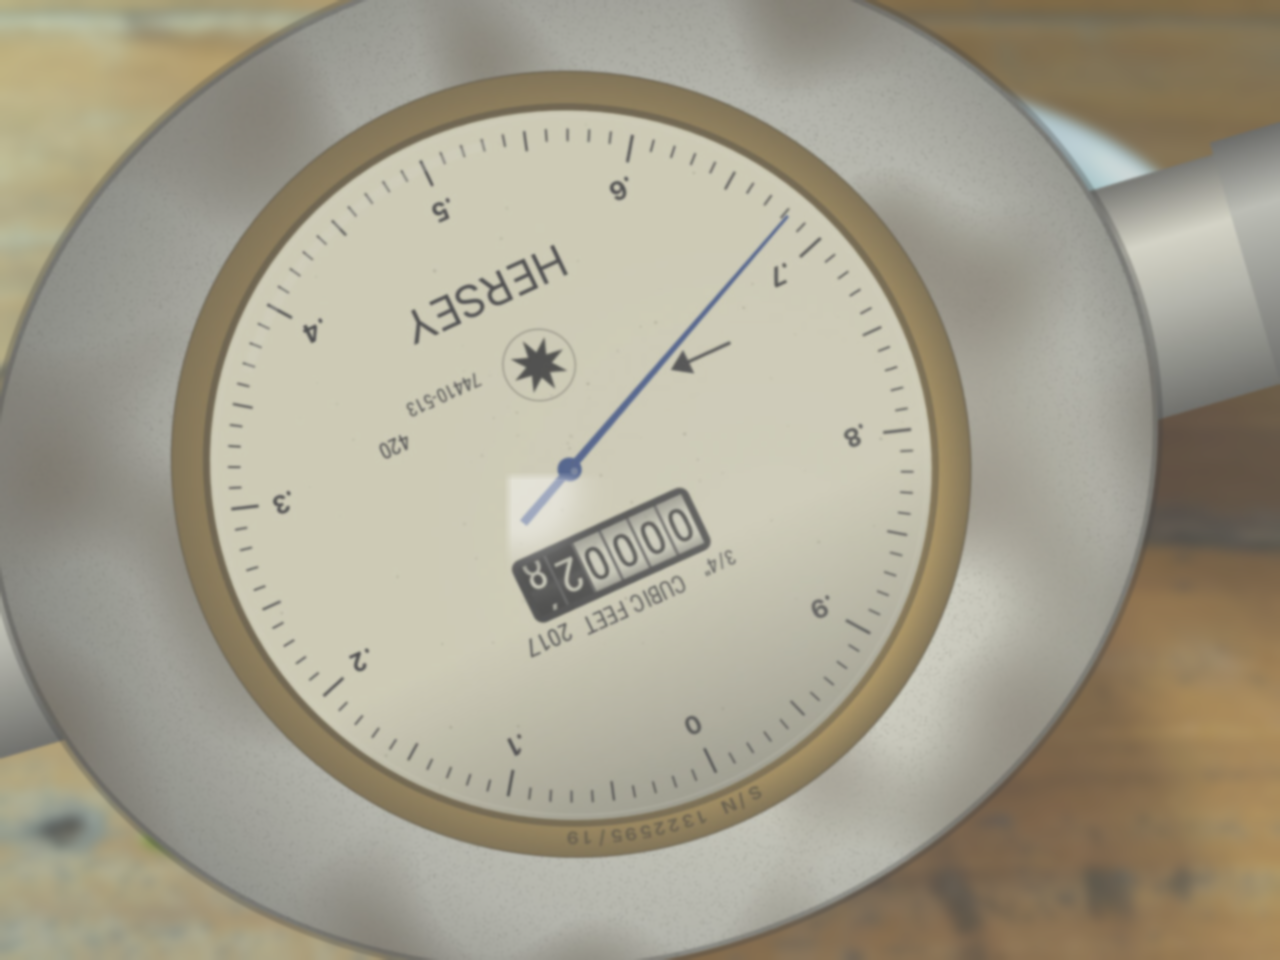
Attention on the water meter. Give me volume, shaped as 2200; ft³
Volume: 27.68; ft³
